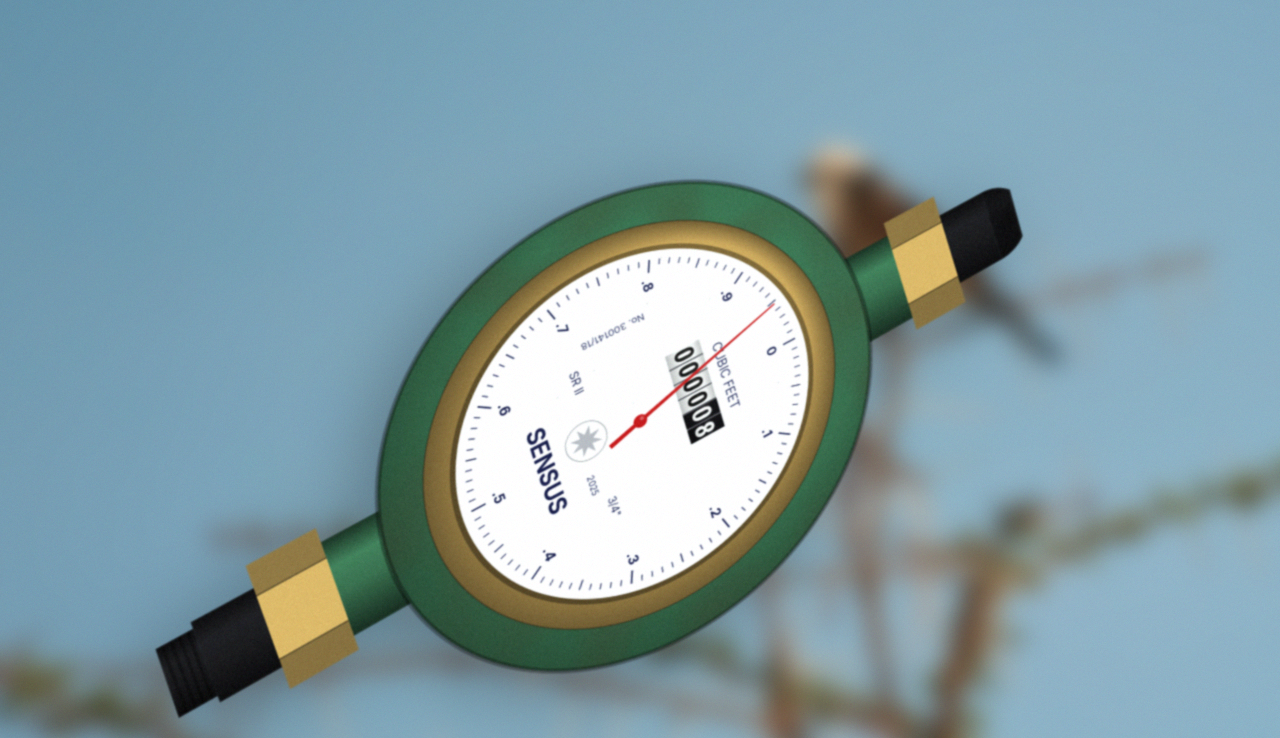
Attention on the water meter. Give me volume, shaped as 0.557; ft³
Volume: 7.95; ft³
